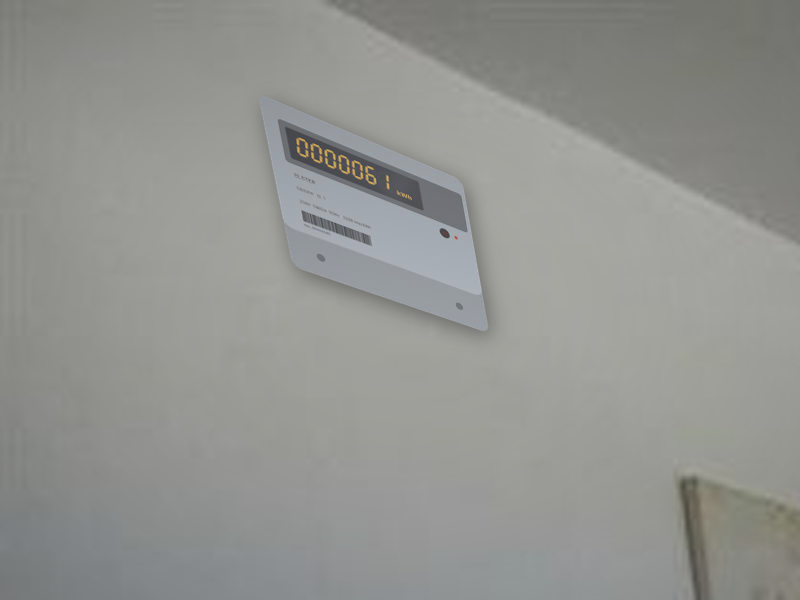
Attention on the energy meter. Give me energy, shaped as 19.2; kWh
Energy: 61; kWh
